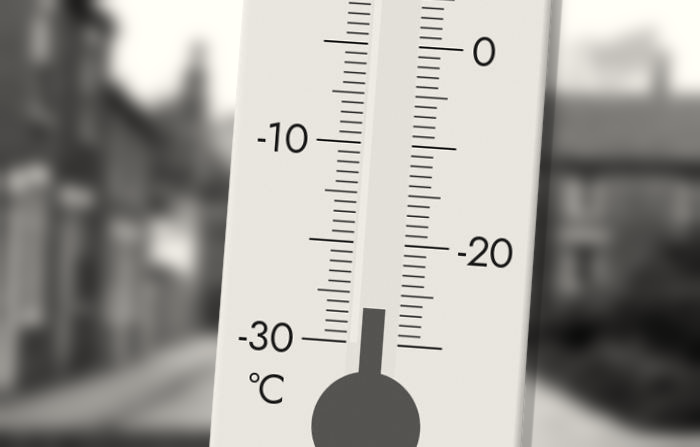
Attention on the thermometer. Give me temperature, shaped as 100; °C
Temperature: -26.5; °C
